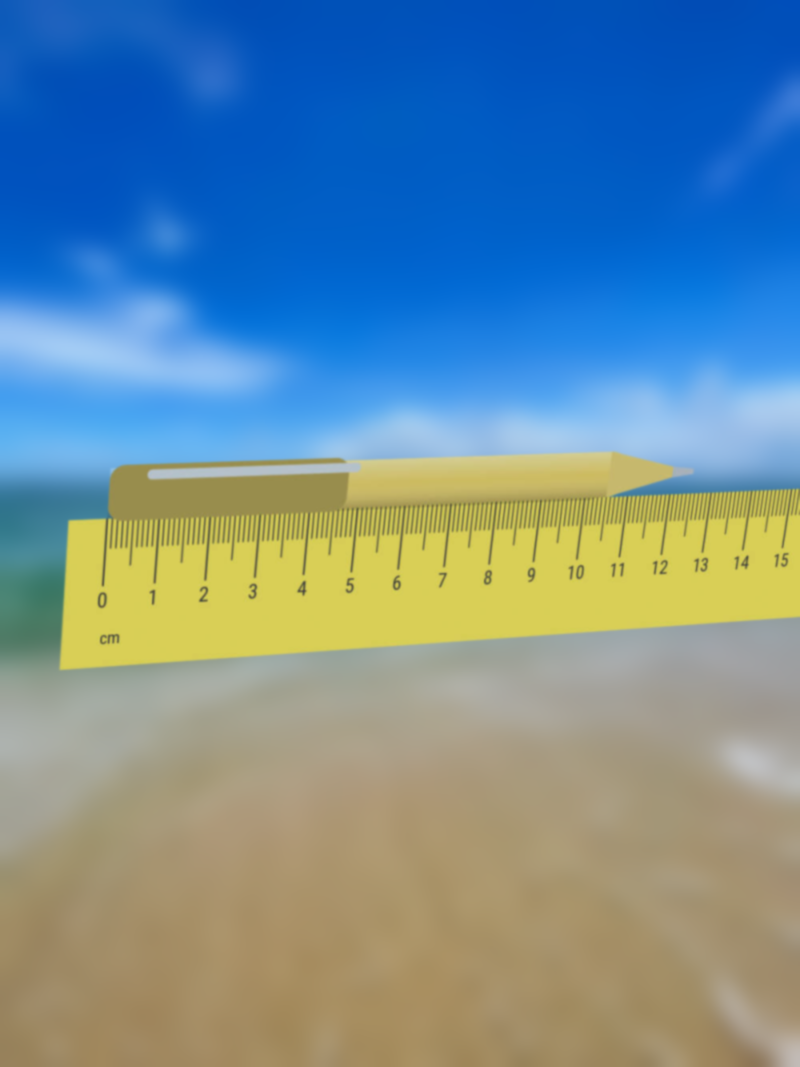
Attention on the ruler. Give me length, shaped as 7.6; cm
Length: 12.5; cm
